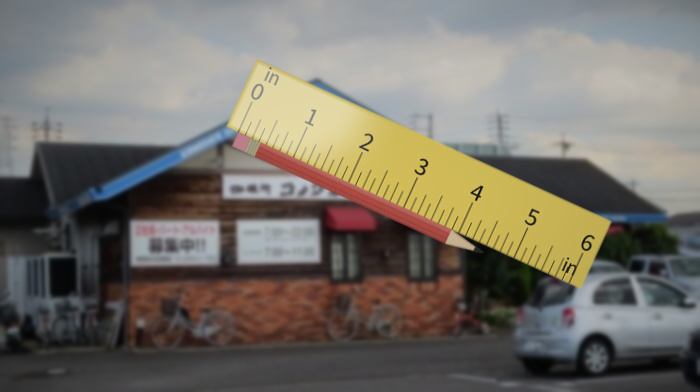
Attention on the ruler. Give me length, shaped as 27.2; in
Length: 4.5; in
